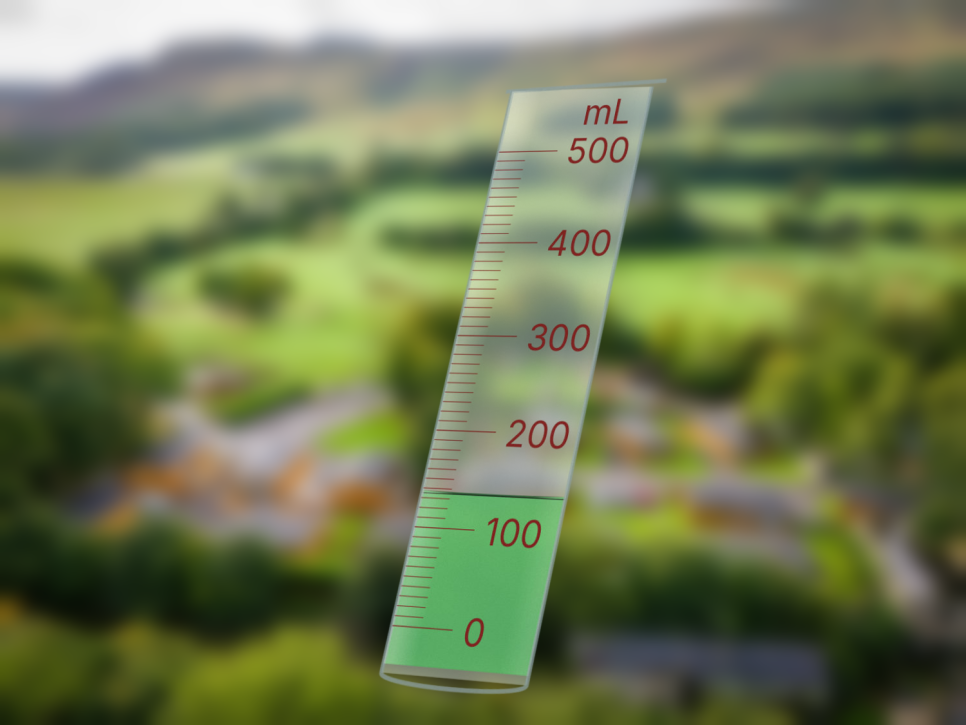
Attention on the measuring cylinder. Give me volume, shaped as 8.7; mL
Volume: 135; mL
